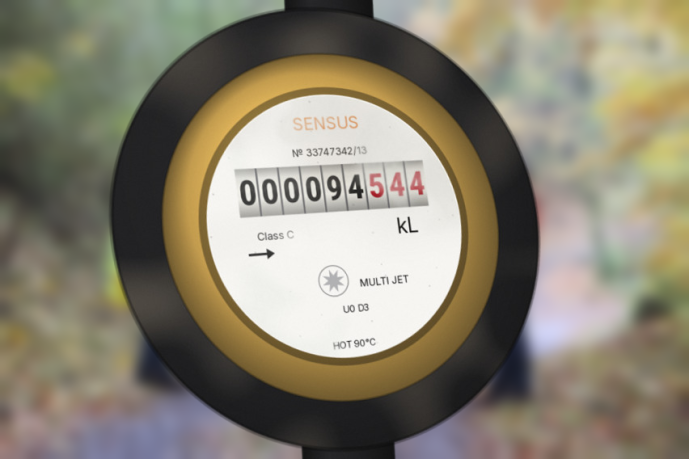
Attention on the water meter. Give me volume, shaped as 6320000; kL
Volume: 94.544; kL
